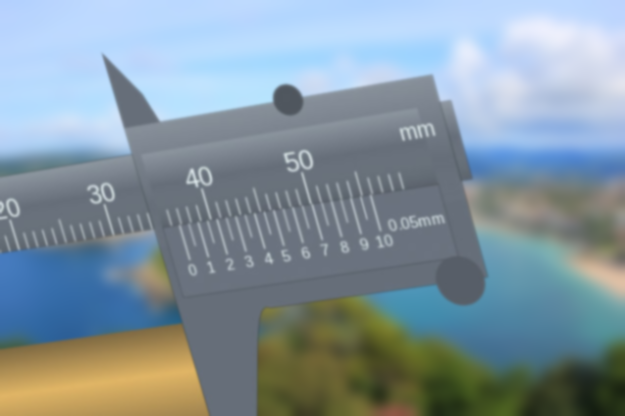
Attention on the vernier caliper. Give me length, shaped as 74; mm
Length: 36.8; mm
